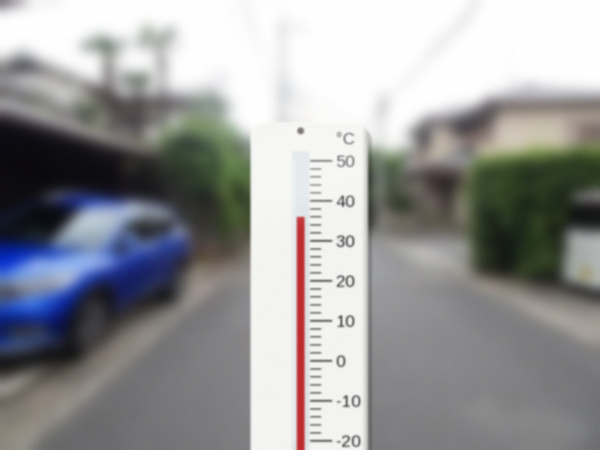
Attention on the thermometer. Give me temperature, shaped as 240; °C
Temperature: 36; °C
